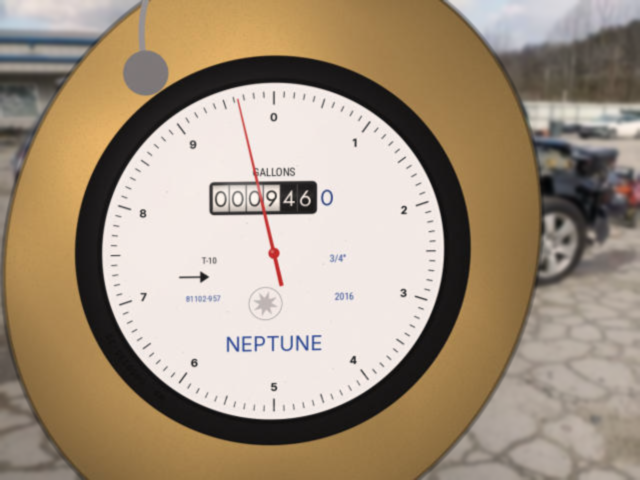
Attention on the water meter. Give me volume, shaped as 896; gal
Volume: 9459.6; gal
